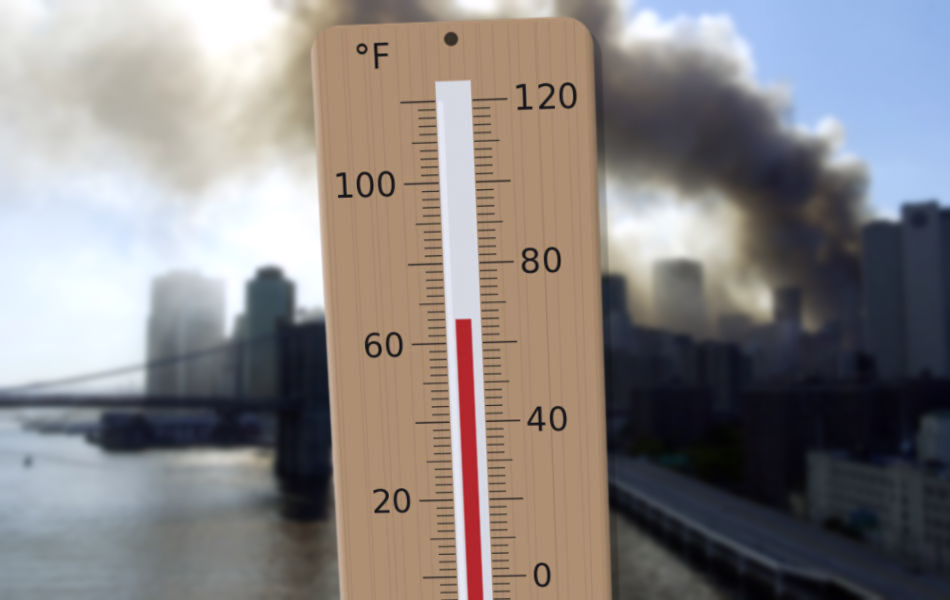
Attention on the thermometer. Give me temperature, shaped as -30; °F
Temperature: 66; °F
